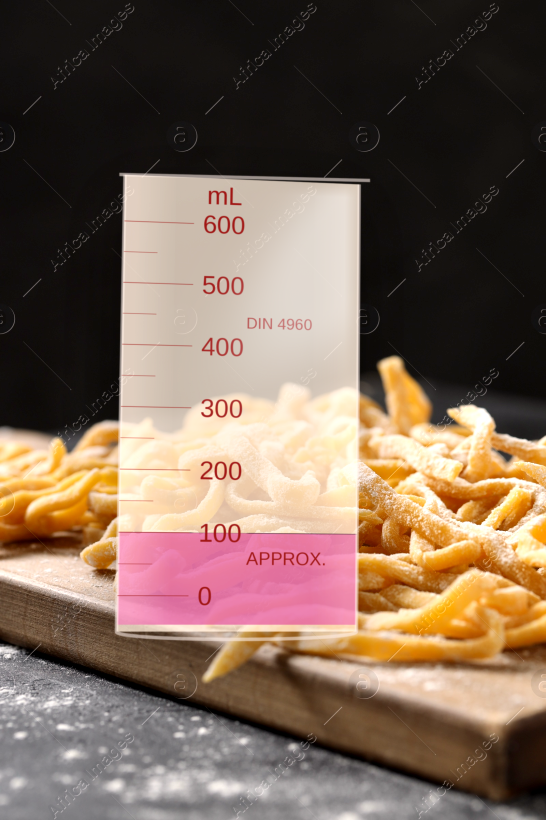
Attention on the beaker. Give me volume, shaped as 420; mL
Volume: 100; mL
